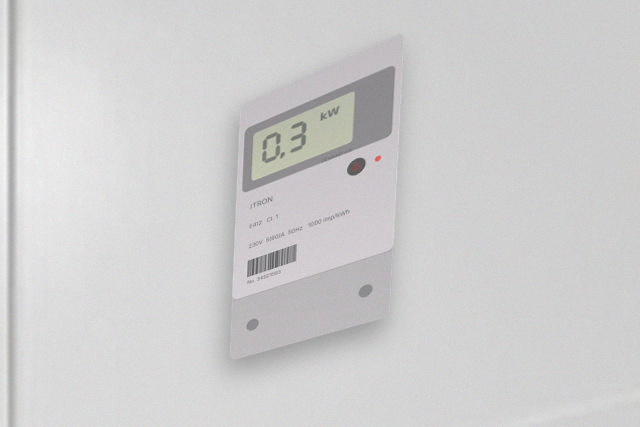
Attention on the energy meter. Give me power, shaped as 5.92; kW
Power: 0.3; kW
